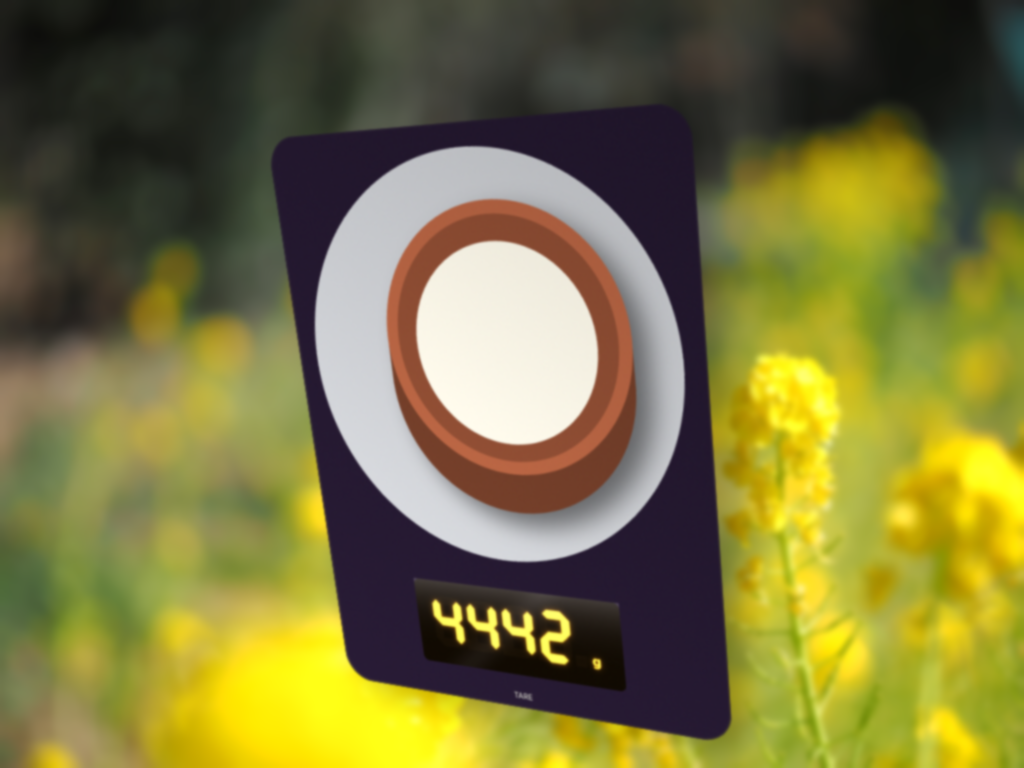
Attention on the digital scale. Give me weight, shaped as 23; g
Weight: 4442; g
